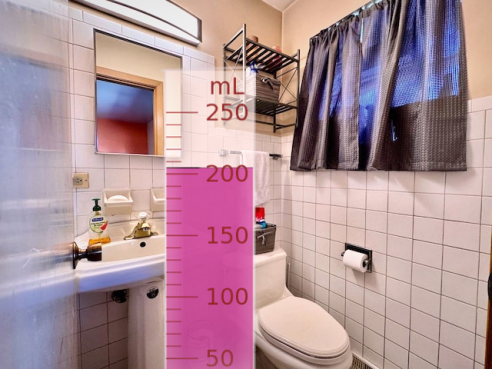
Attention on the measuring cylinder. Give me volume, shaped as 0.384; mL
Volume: 205; mL
